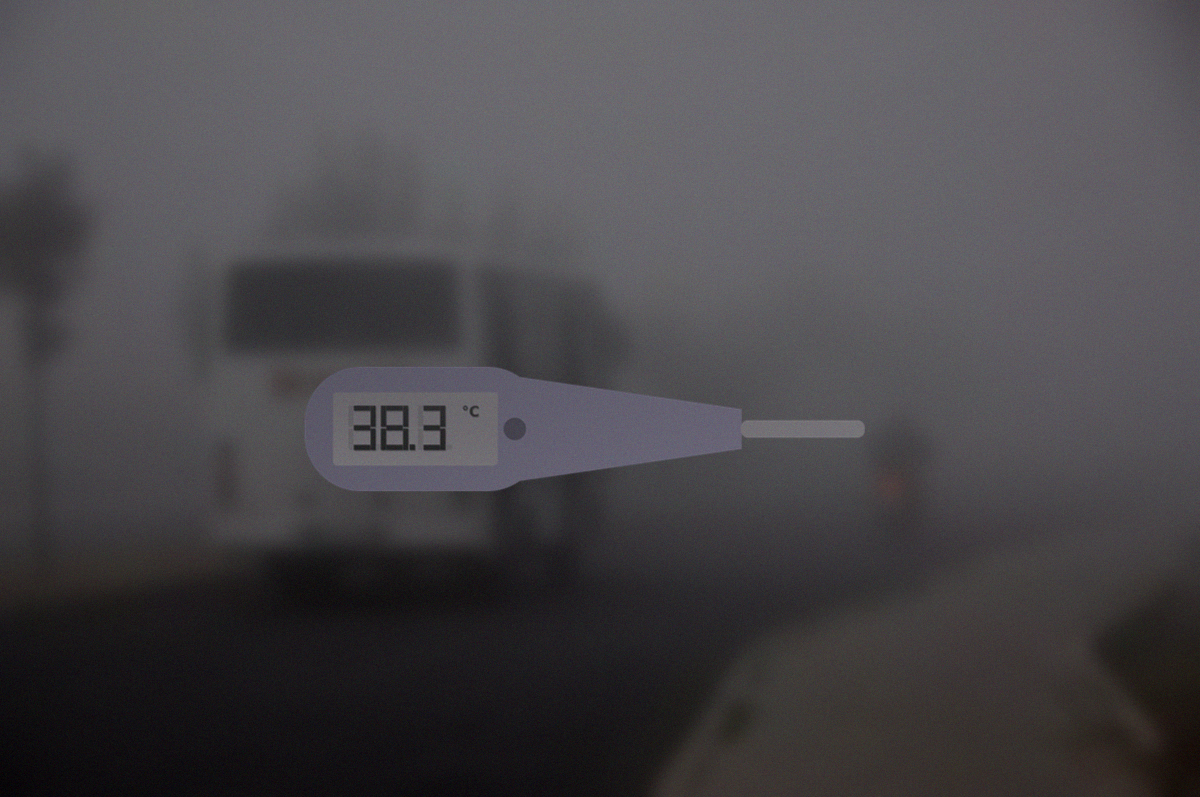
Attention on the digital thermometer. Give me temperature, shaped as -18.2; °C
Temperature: 38.3; °C
